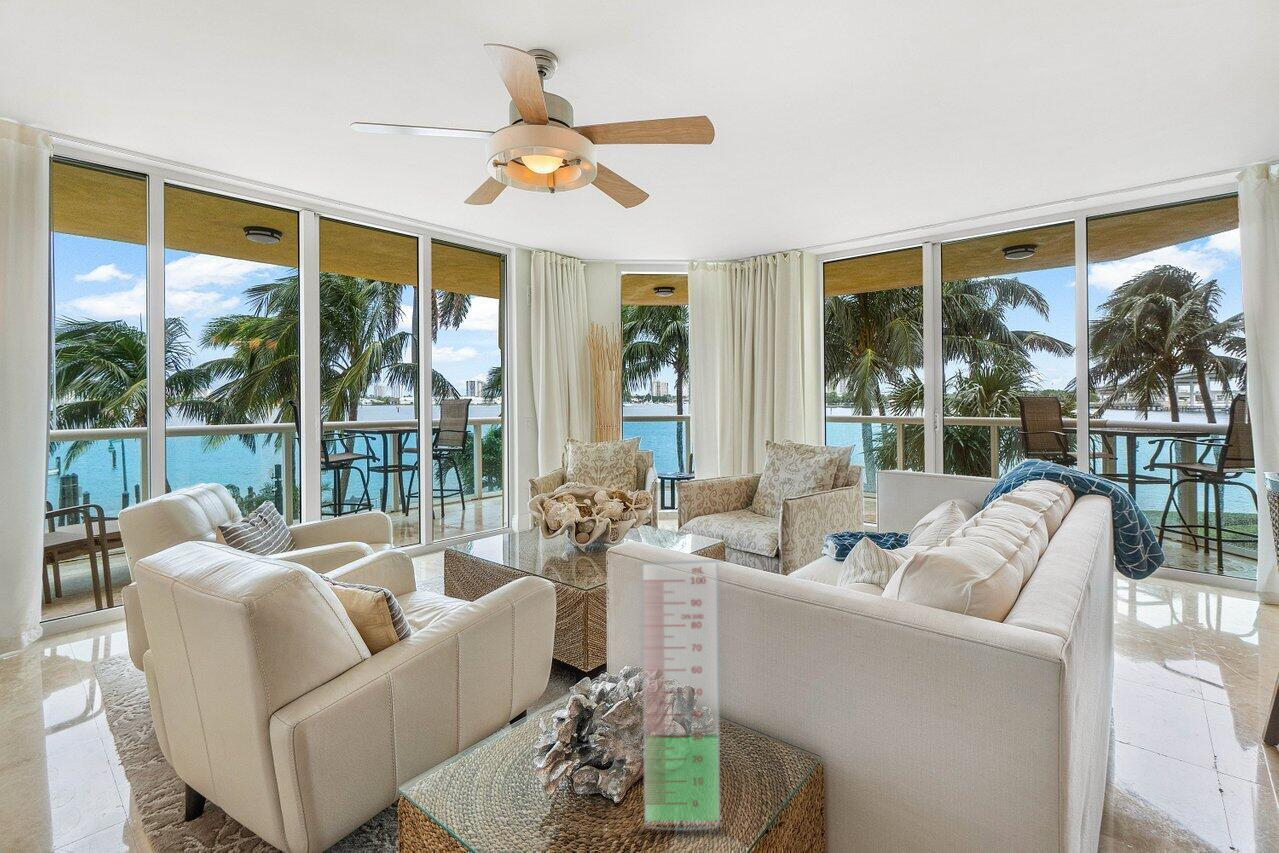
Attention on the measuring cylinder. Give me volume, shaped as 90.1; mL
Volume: 30; mL
